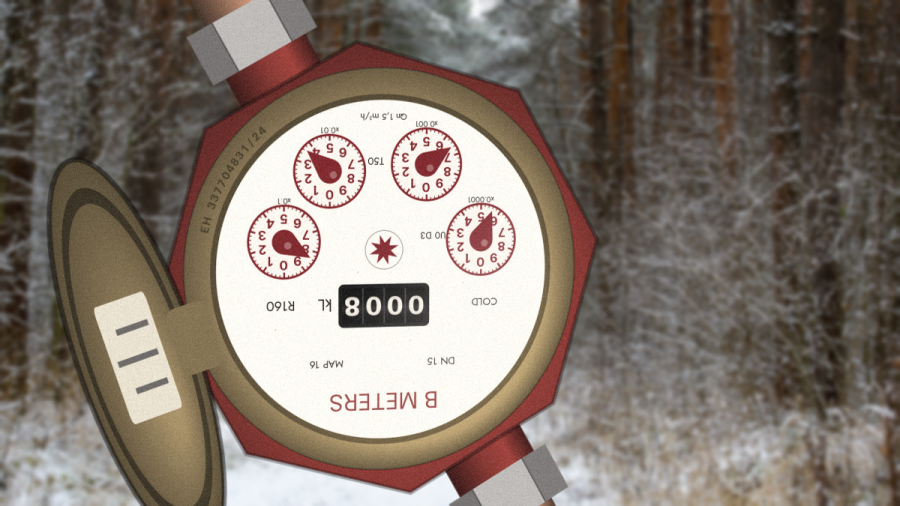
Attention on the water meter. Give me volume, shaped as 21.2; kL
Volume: 8.8365; kL
